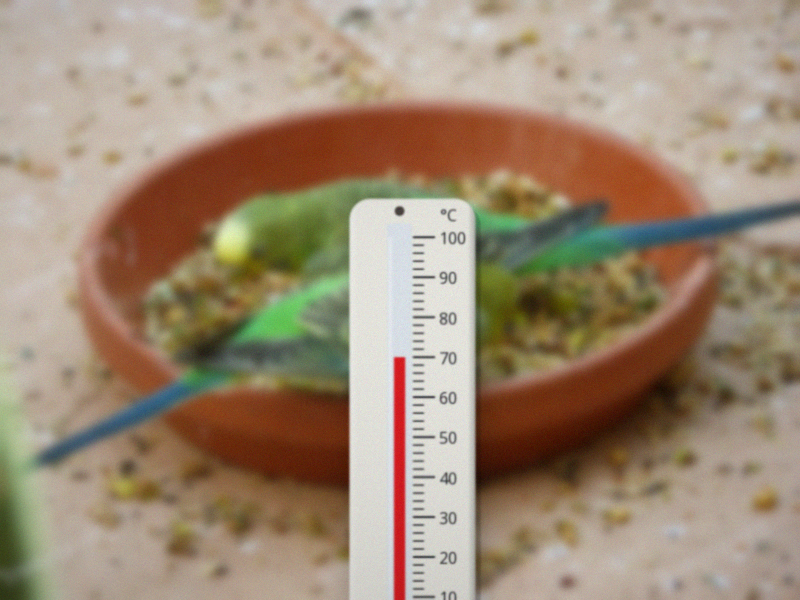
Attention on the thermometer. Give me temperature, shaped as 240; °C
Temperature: 70; °C
